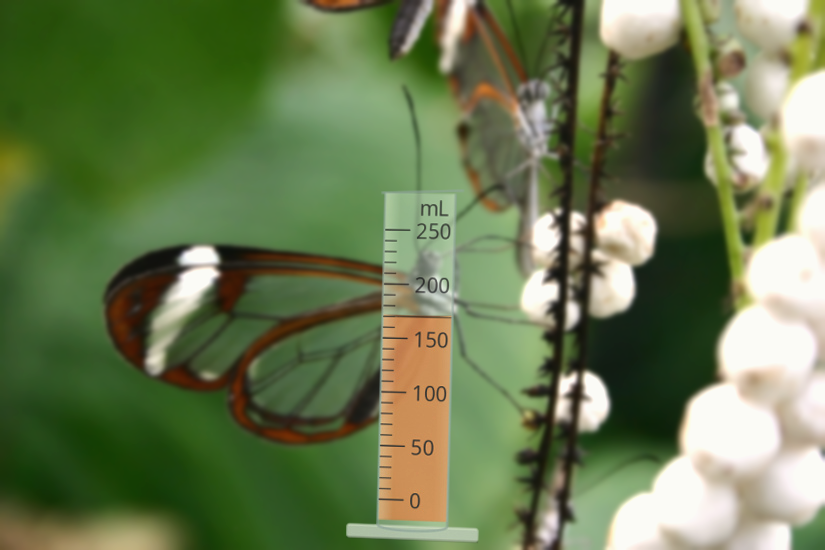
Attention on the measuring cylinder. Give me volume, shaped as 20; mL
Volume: 170; mL
